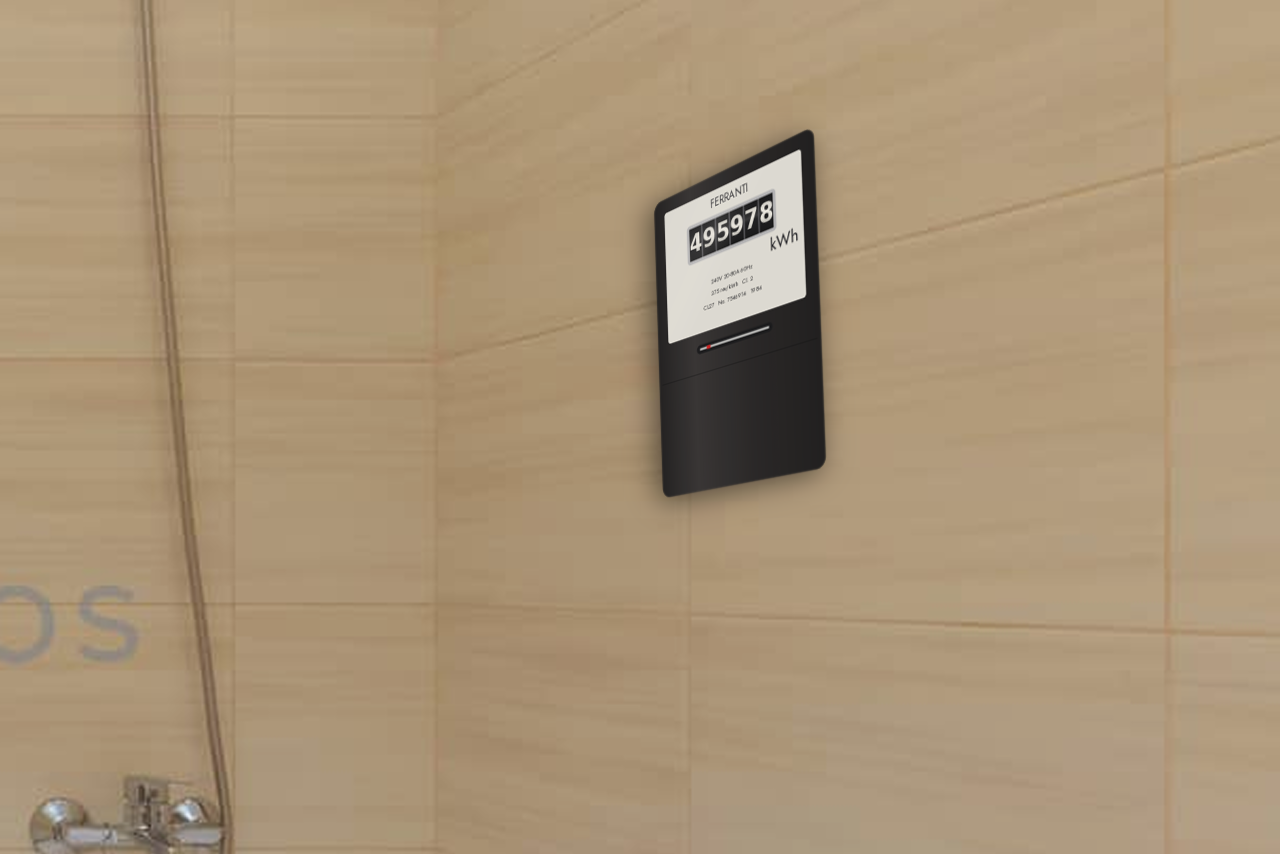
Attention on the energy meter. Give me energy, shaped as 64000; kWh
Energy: 495978; kWh
